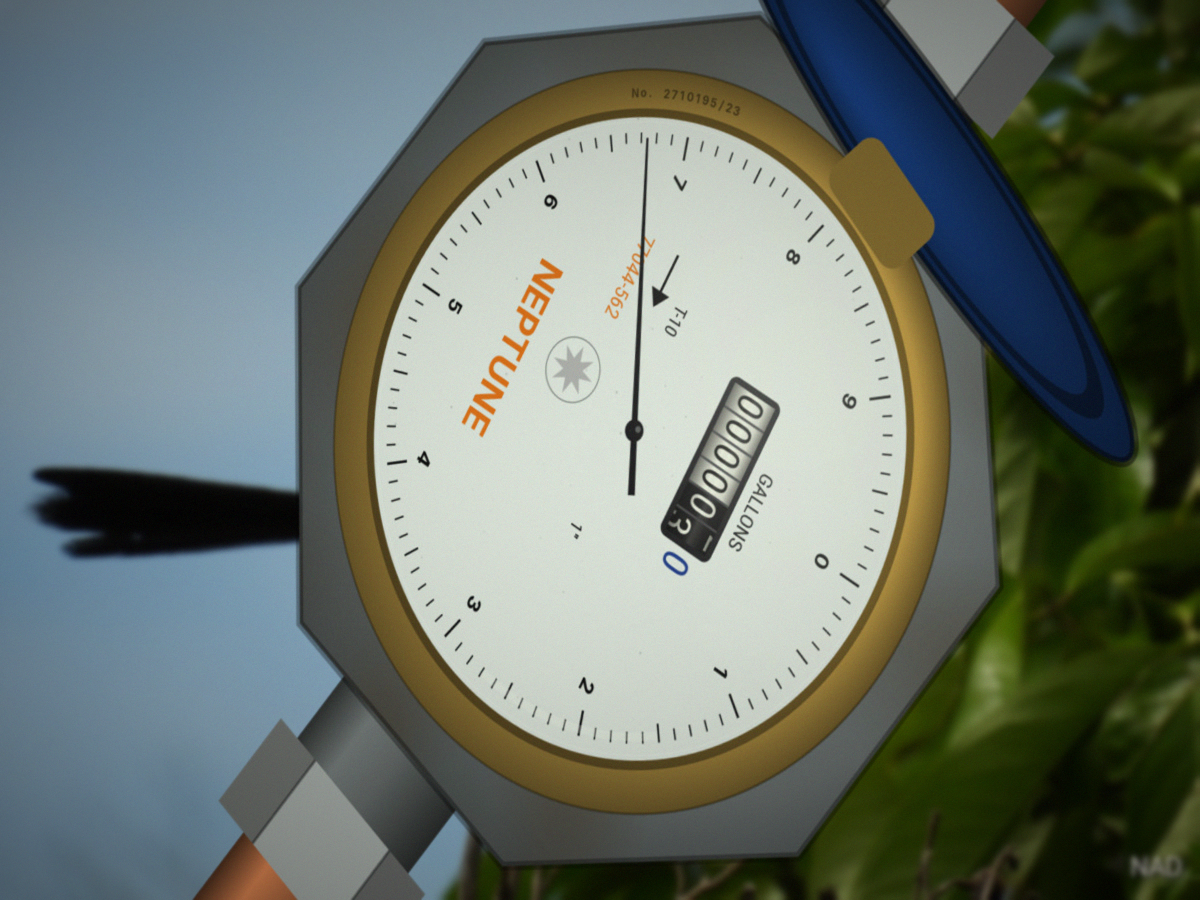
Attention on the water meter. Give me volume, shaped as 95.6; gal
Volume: 26.7; gal
